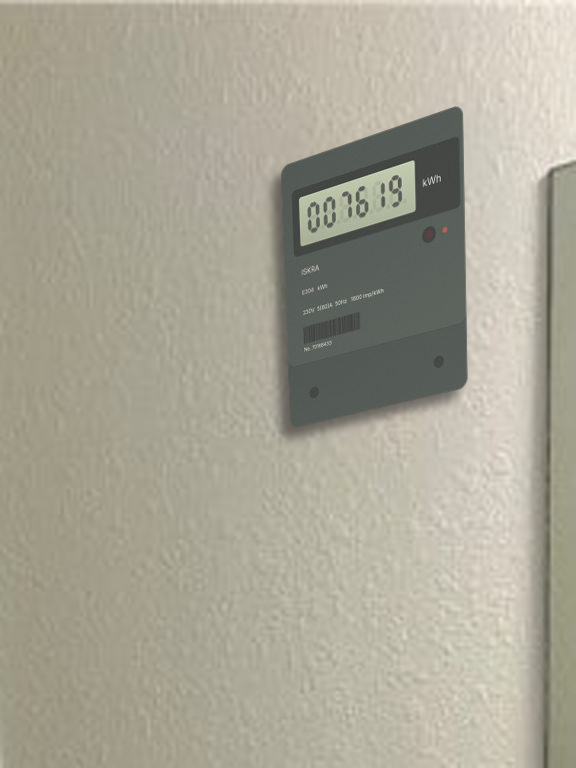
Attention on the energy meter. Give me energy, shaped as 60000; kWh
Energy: 7619; kWh
